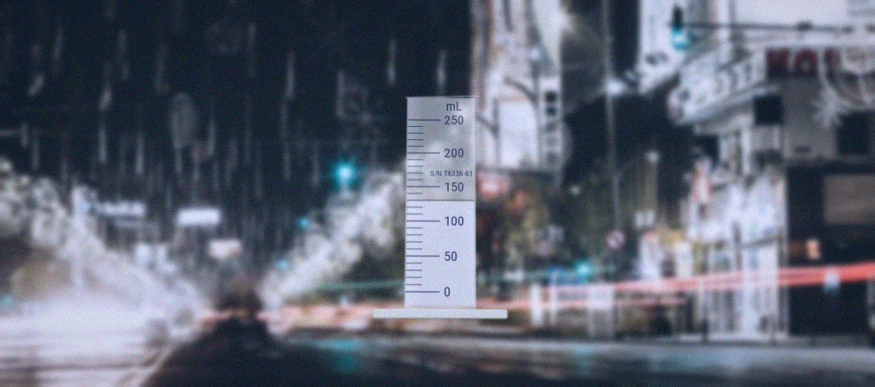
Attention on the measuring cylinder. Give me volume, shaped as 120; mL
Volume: 130; mL
